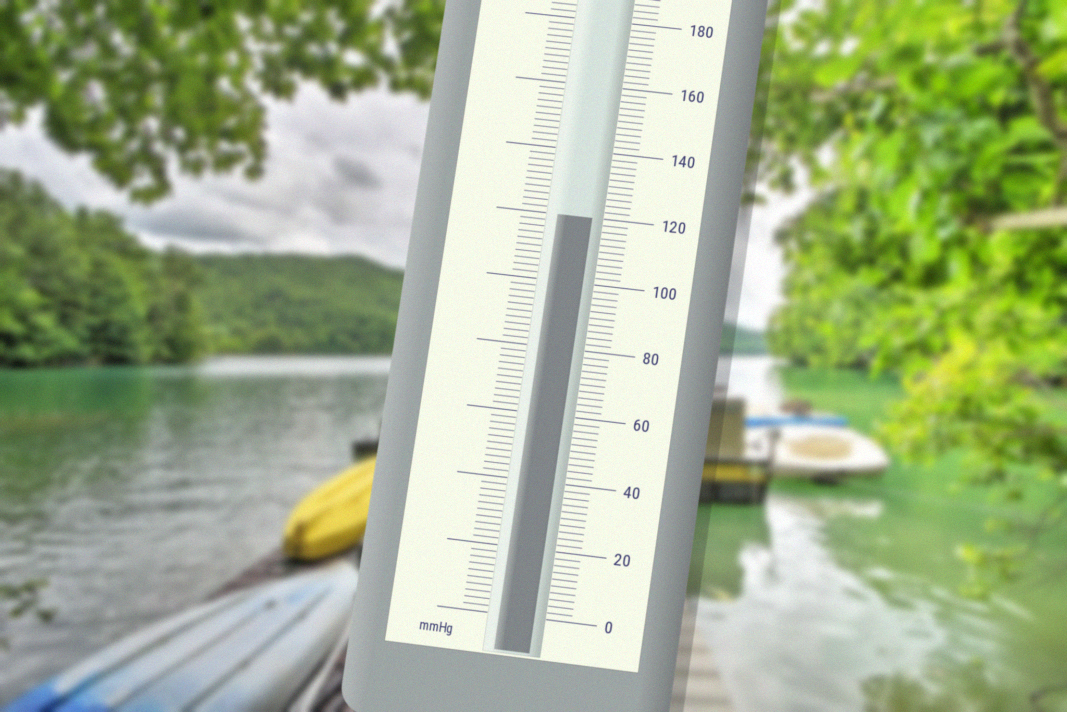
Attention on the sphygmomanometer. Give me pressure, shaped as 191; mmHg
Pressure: 120; mmHg
